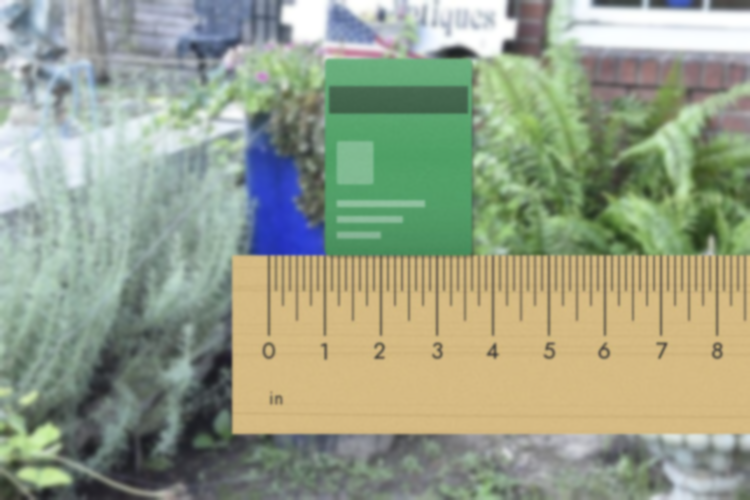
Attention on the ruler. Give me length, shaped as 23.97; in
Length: 2.625; in
